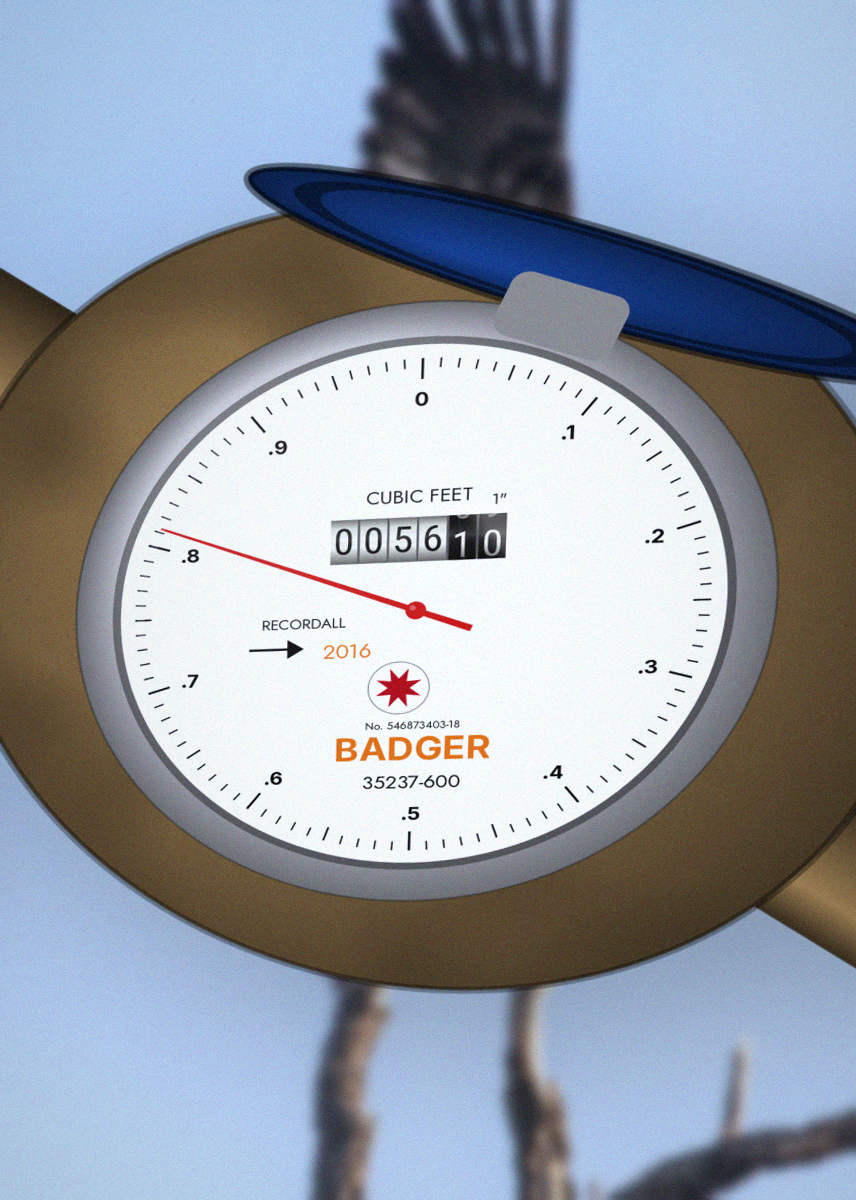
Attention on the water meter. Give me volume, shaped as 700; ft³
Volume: 5609.81; ft³
